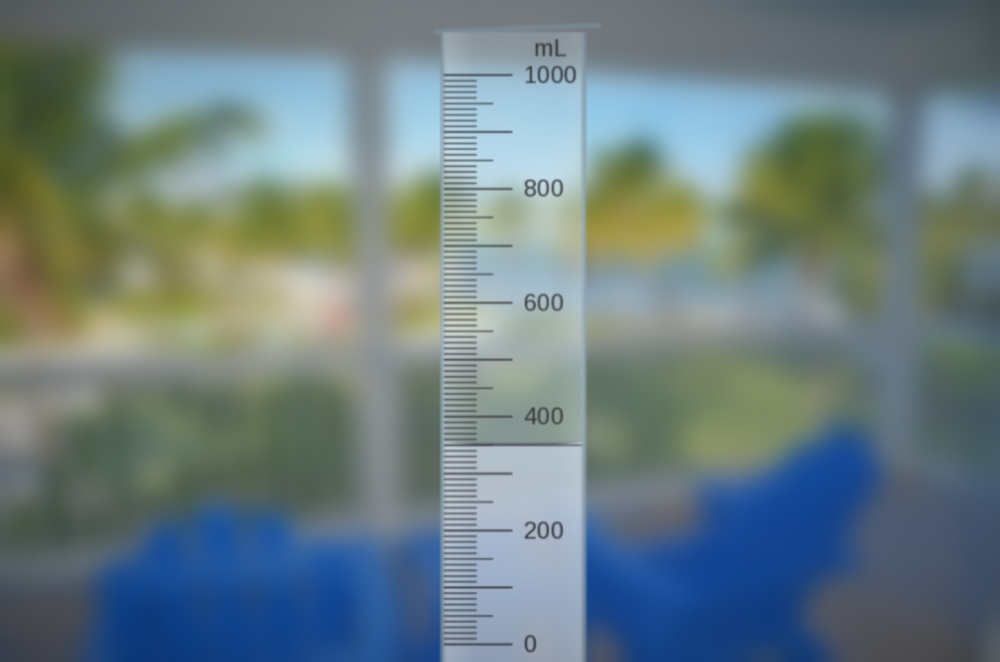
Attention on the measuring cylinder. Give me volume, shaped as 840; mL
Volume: 350; mL
